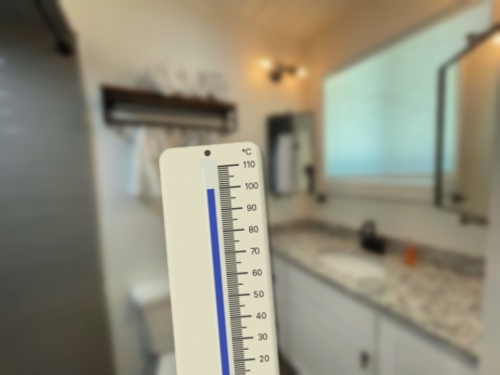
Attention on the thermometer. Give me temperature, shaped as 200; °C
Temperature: 100; °C
